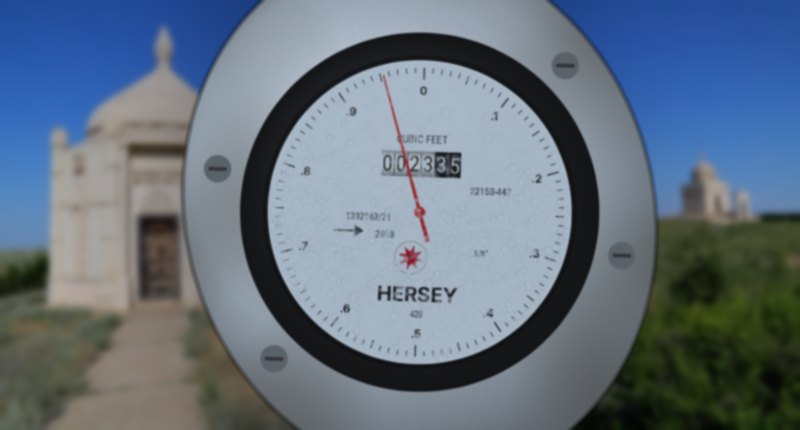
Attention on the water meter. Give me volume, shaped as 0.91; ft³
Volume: 2334.95; ft³
